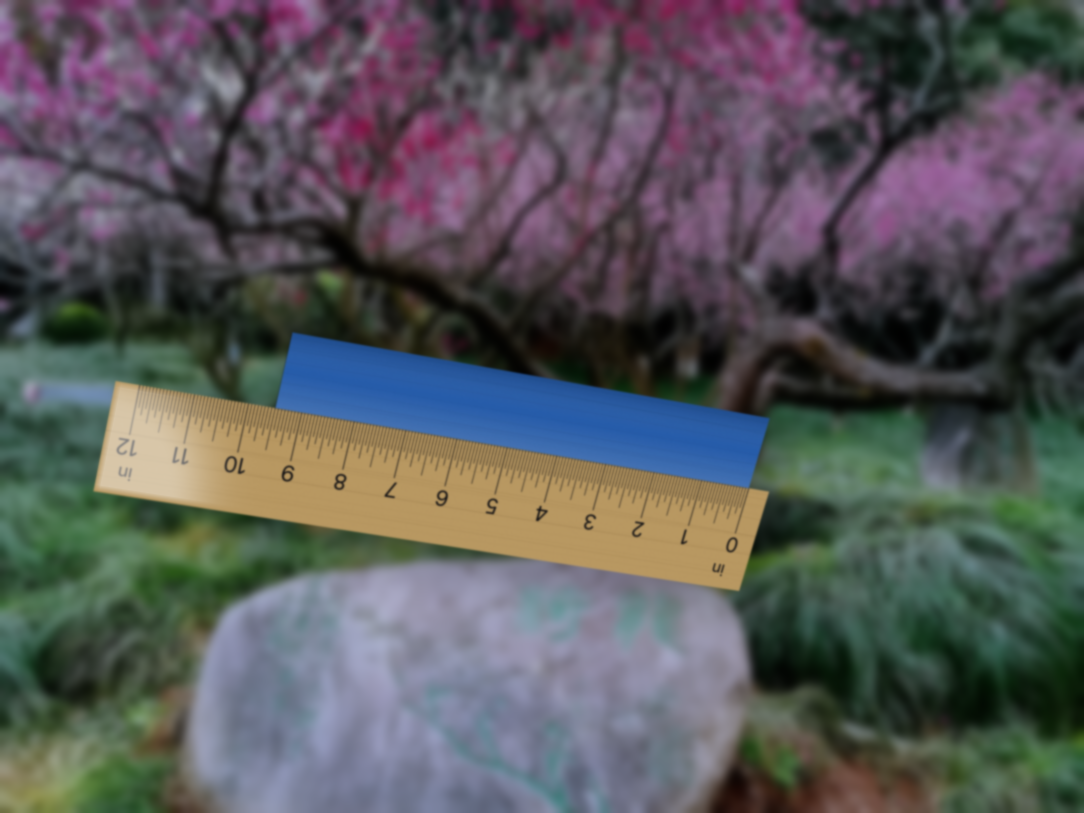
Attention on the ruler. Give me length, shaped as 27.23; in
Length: 9.5; in
